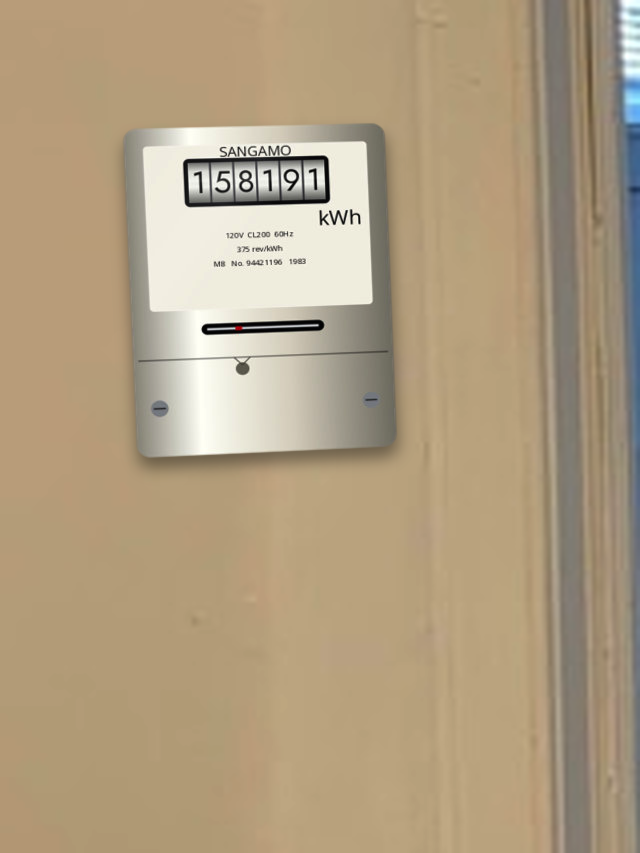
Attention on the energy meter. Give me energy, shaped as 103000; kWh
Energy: 158191; kWh
